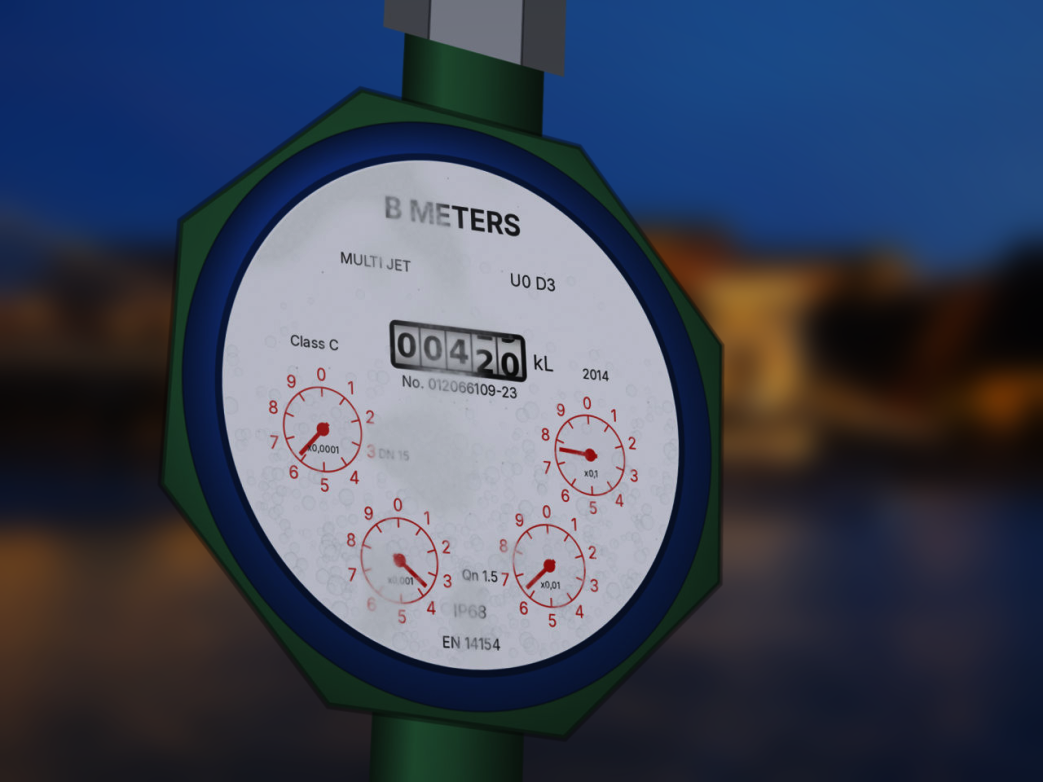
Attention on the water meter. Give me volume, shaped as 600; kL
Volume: 419.7636; kL
